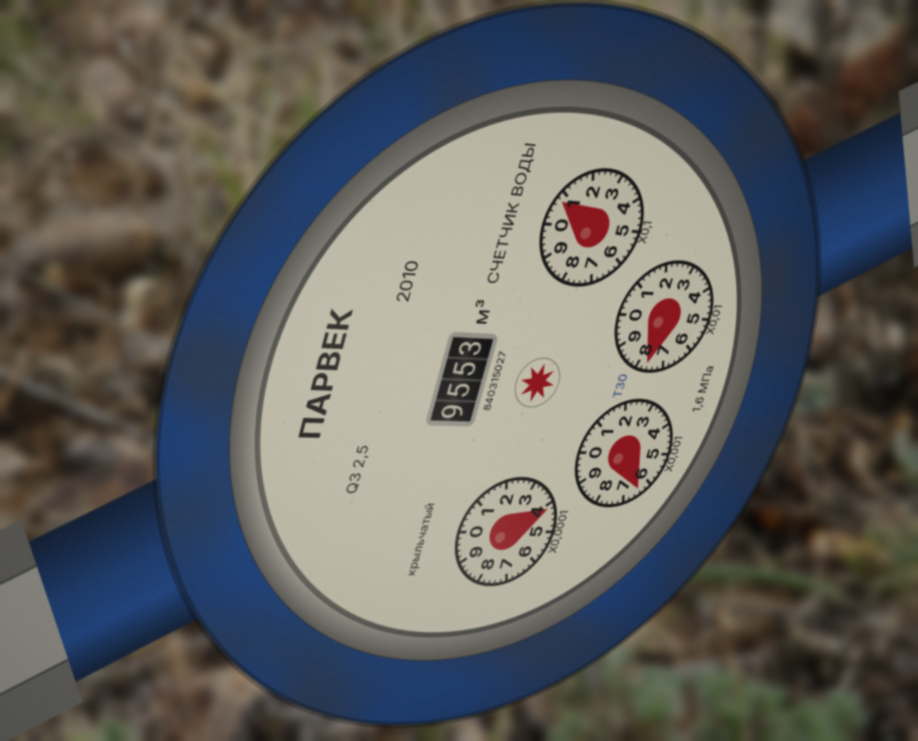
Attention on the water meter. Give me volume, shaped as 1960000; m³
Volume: 9553.0764; m³
